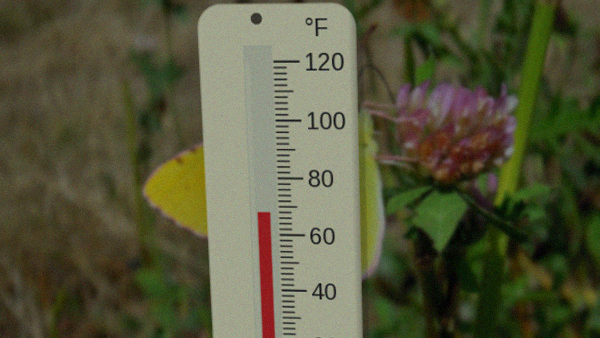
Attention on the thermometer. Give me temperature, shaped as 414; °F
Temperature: 68; °F
